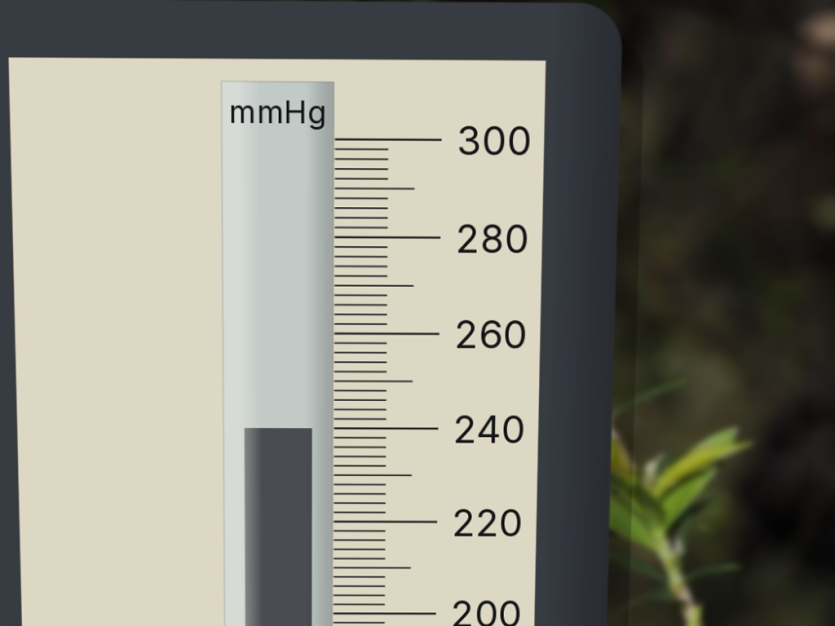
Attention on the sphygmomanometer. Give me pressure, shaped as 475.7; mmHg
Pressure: 240; mmHg
